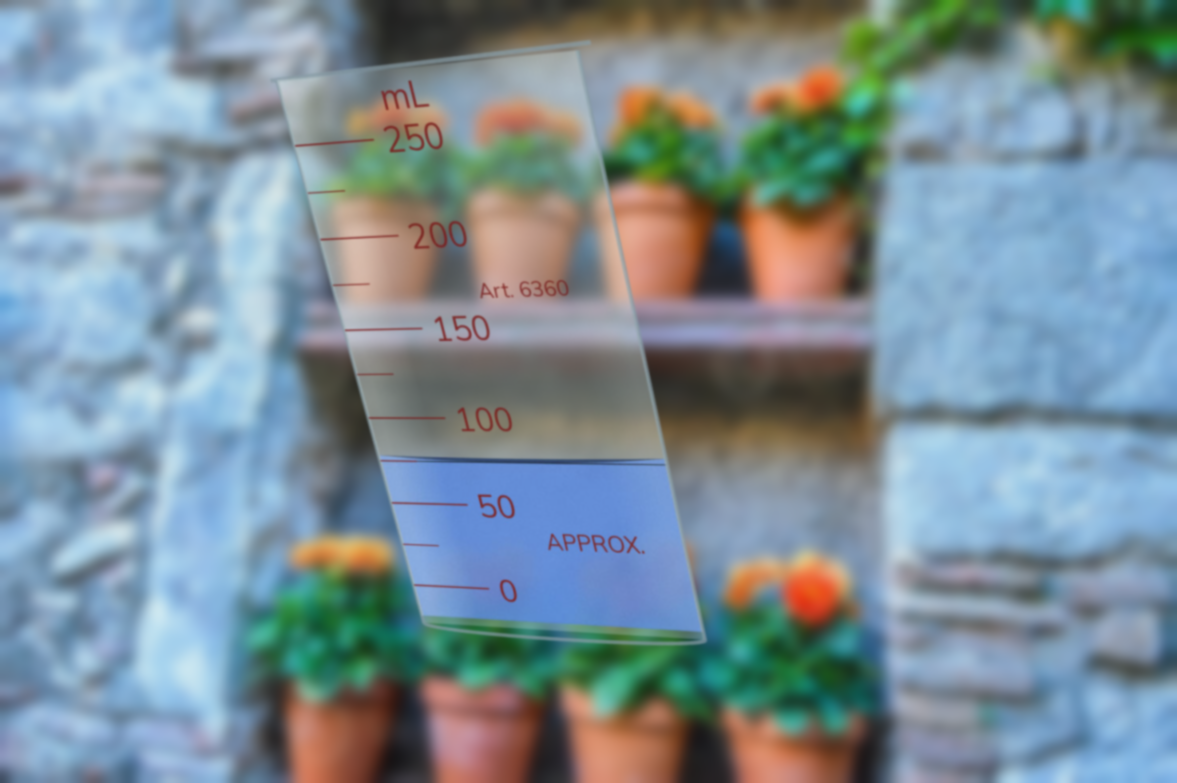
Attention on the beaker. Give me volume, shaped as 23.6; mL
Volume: 75; mL
